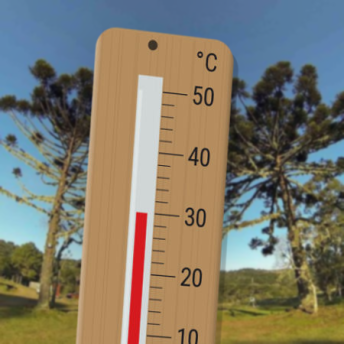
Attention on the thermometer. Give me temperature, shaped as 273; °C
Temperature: 30; °C
